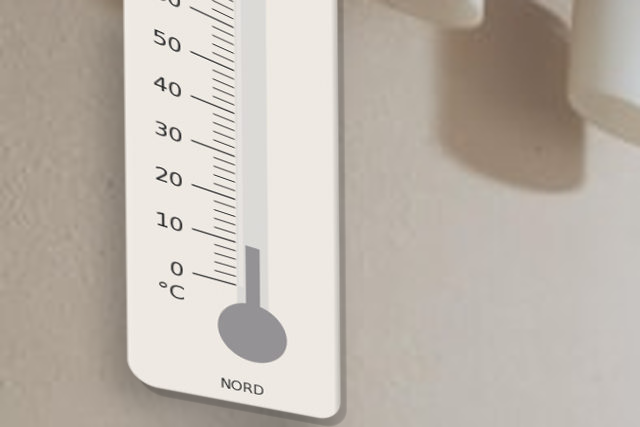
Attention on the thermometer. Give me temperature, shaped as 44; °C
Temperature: 10; °C
